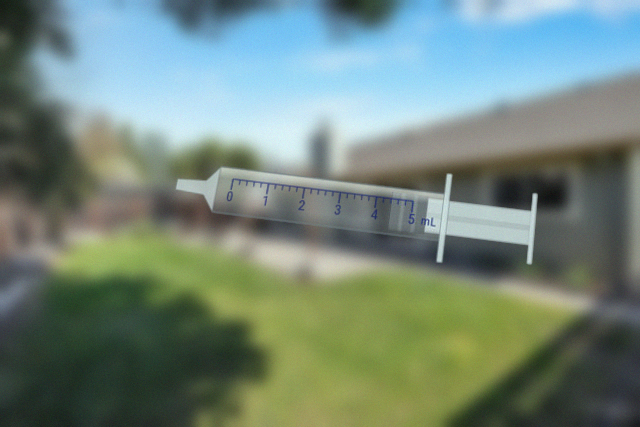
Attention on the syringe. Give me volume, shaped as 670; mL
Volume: 4.4; mL
